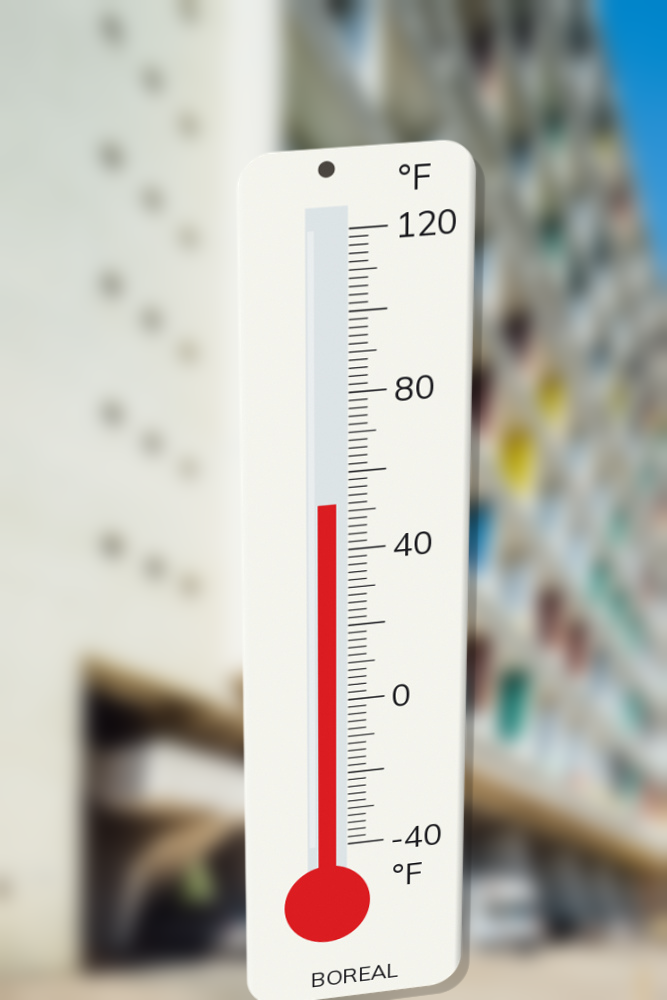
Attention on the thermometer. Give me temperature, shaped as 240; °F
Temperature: 52; °F
